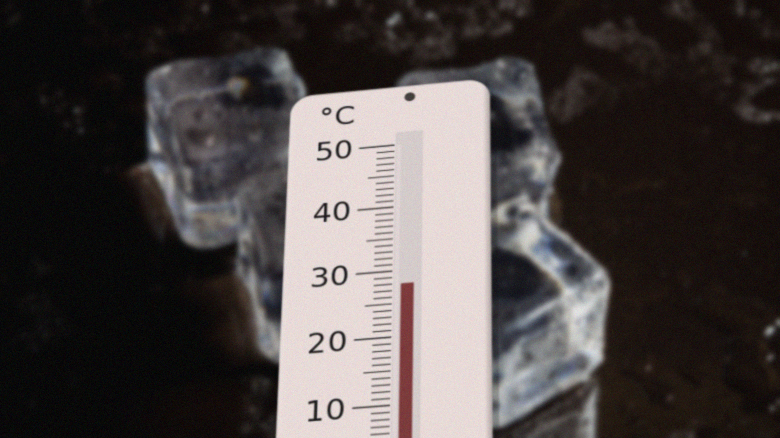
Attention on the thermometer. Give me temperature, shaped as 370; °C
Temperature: 28; °C
